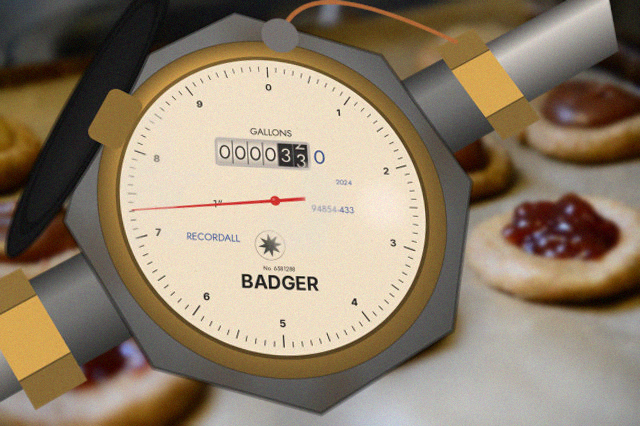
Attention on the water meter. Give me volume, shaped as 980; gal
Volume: 327.3; gal
